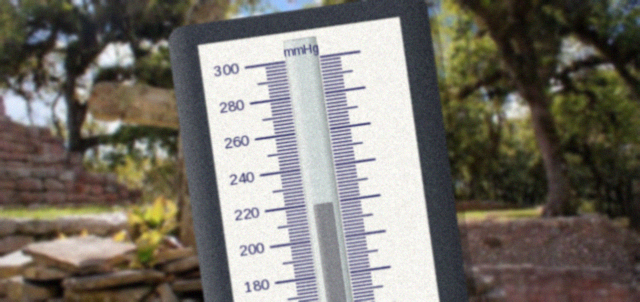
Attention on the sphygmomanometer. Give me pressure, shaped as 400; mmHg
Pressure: 220; mmHg
